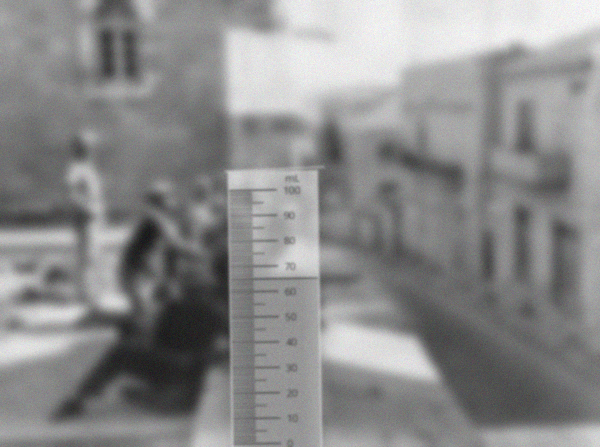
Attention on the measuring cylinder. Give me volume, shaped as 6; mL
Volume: 65; mL
